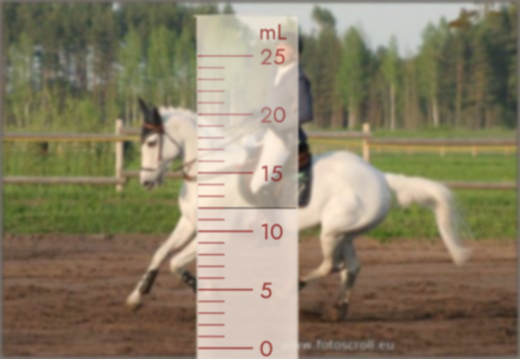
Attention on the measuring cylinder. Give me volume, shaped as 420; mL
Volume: 12; mL
